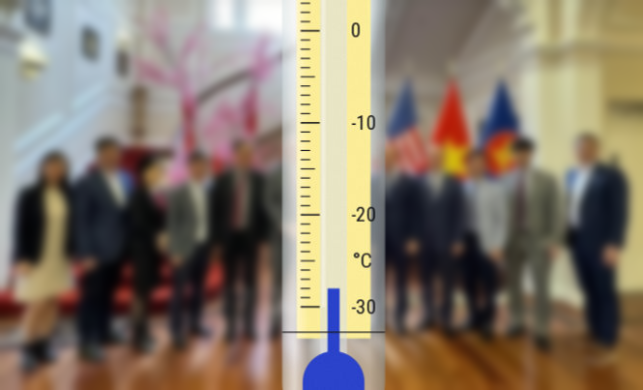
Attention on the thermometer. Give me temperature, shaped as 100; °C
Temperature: -28; °C
